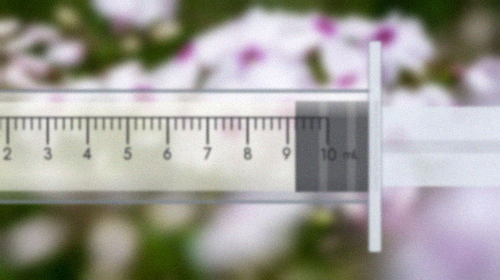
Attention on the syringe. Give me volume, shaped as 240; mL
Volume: 9.2; mL
